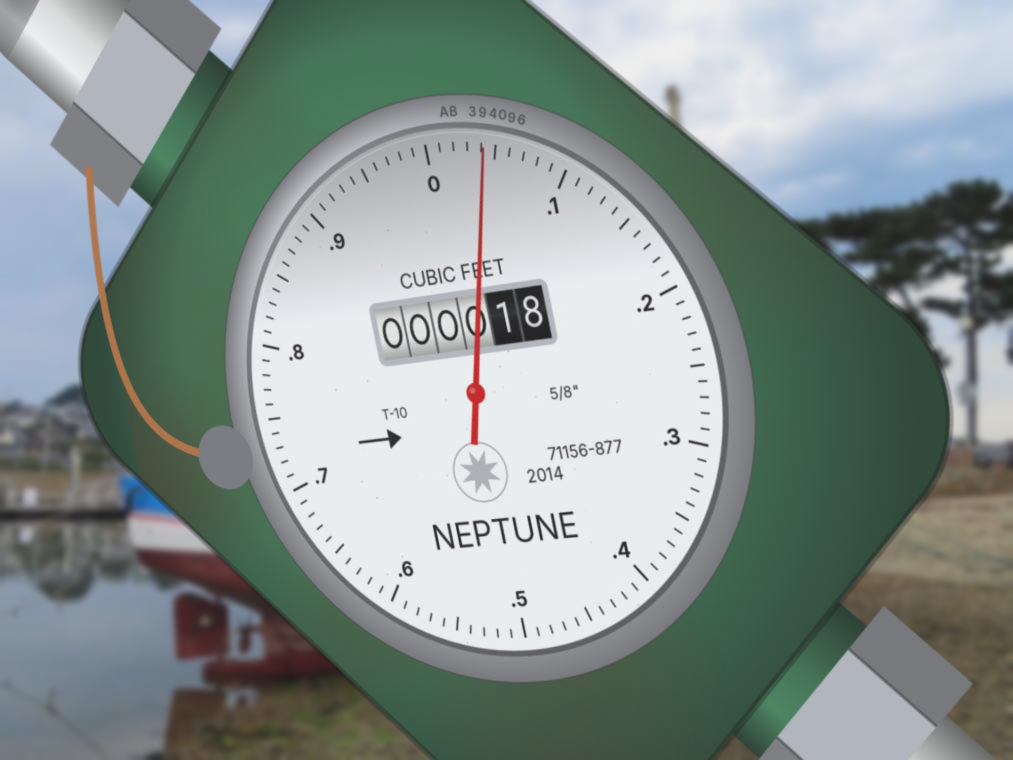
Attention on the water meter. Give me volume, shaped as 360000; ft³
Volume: 18.04; ft³
